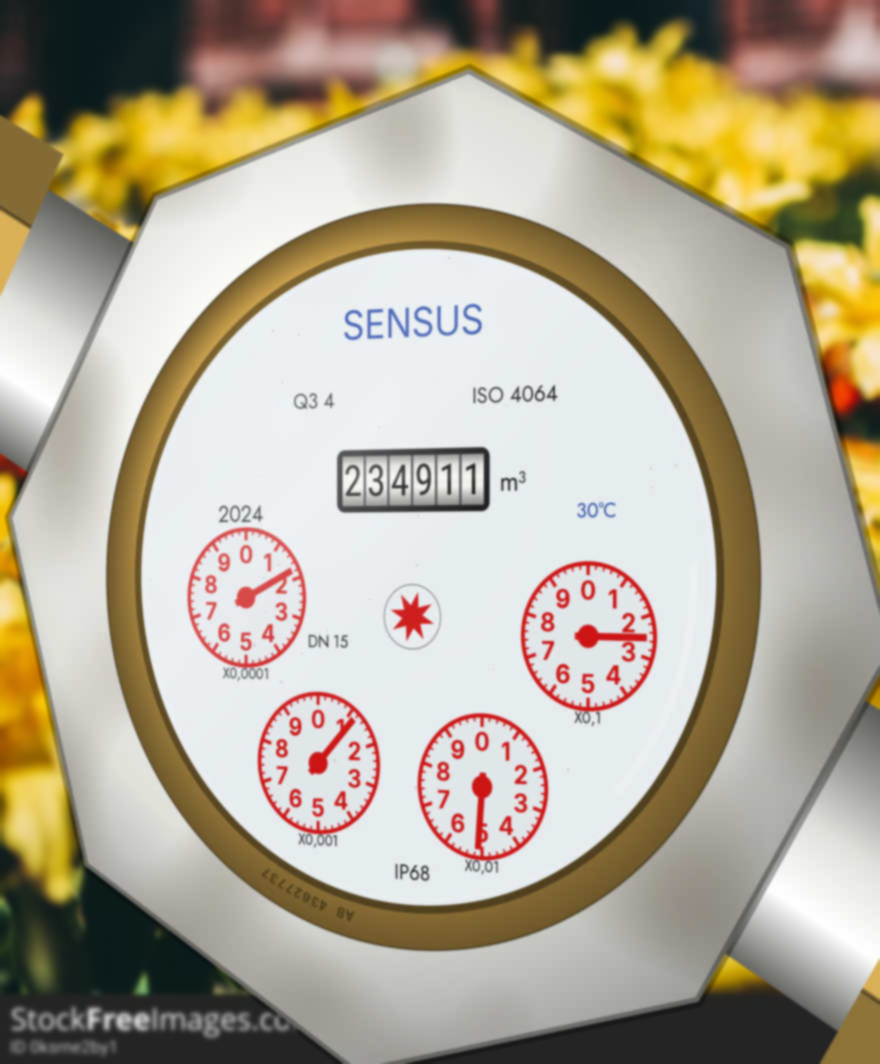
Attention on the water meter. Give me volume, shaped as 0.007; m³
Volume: 234911.2511; m³
